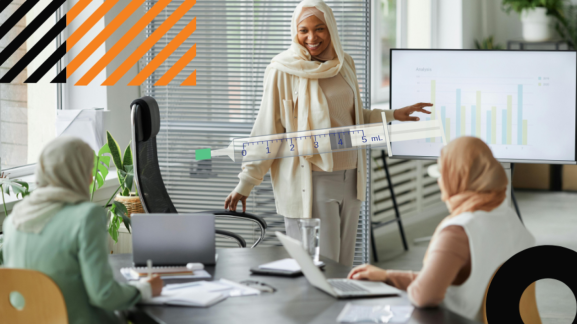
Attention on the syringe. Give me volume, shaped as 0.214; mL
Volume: 3.6; mL
